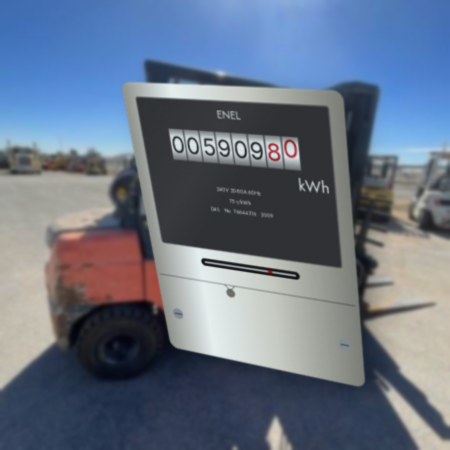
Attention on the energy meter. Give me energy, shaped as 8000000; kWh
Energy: 5909.80; kWh
